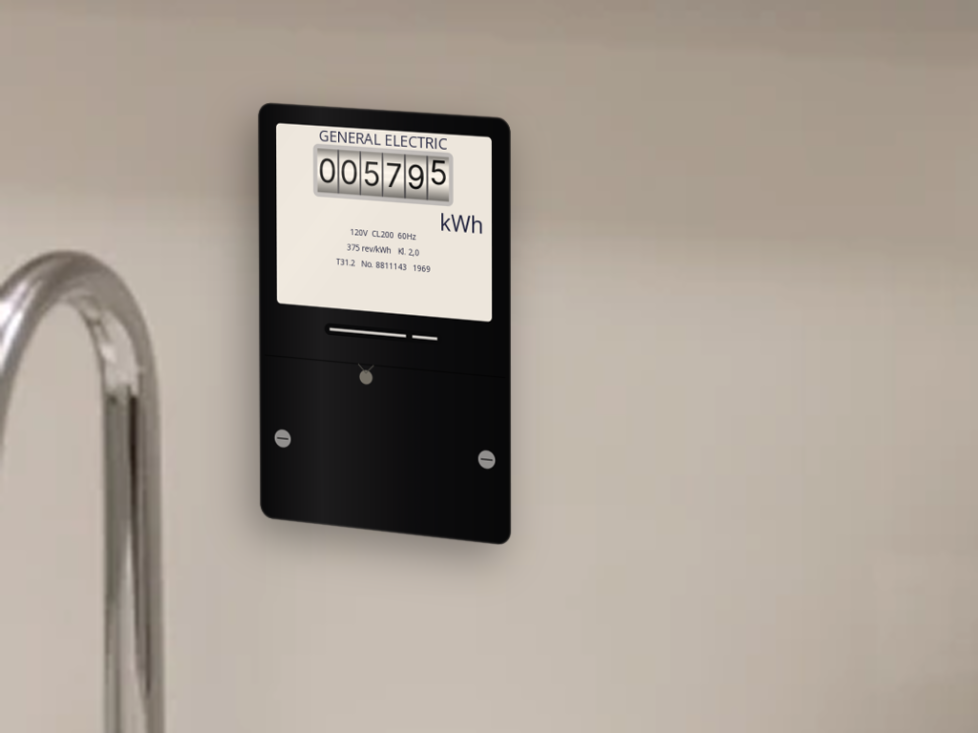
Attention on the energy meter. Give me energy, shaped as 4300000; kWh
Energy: 5795; kWh
